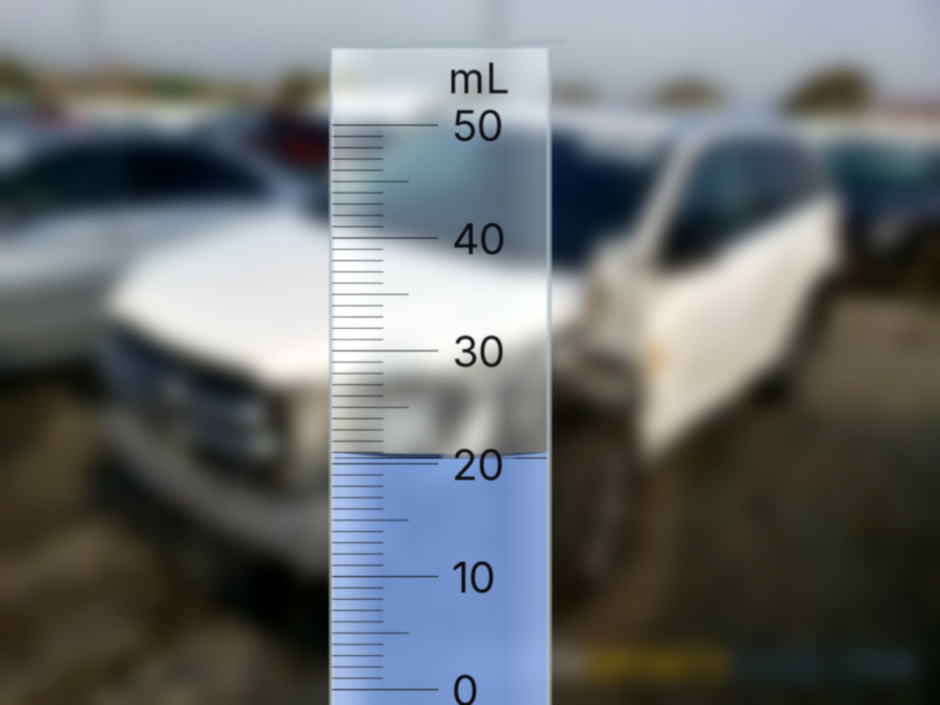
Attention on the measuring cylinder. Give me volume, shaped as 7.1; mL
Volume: 20.5; mL
